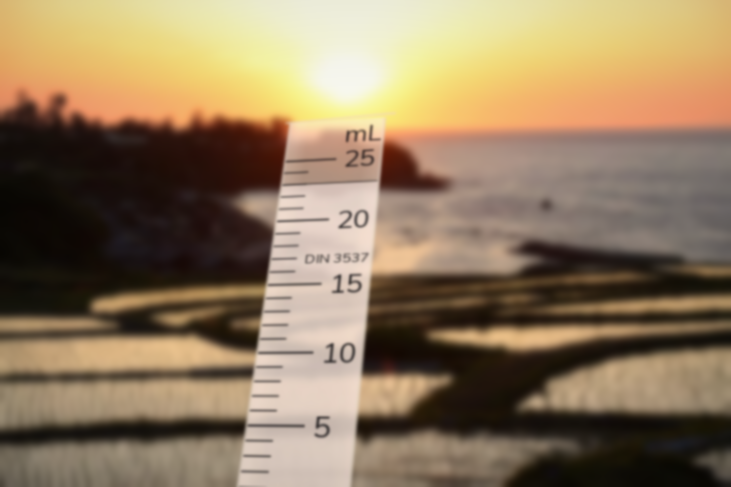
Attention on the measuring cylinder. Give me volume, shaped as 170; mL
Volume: 23; mL
